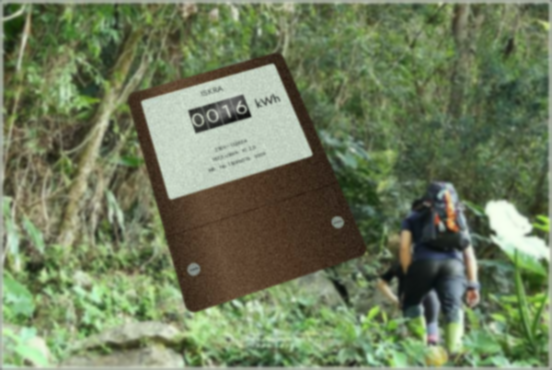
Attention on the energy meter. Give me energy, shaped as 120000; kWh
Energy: 16; kWh
